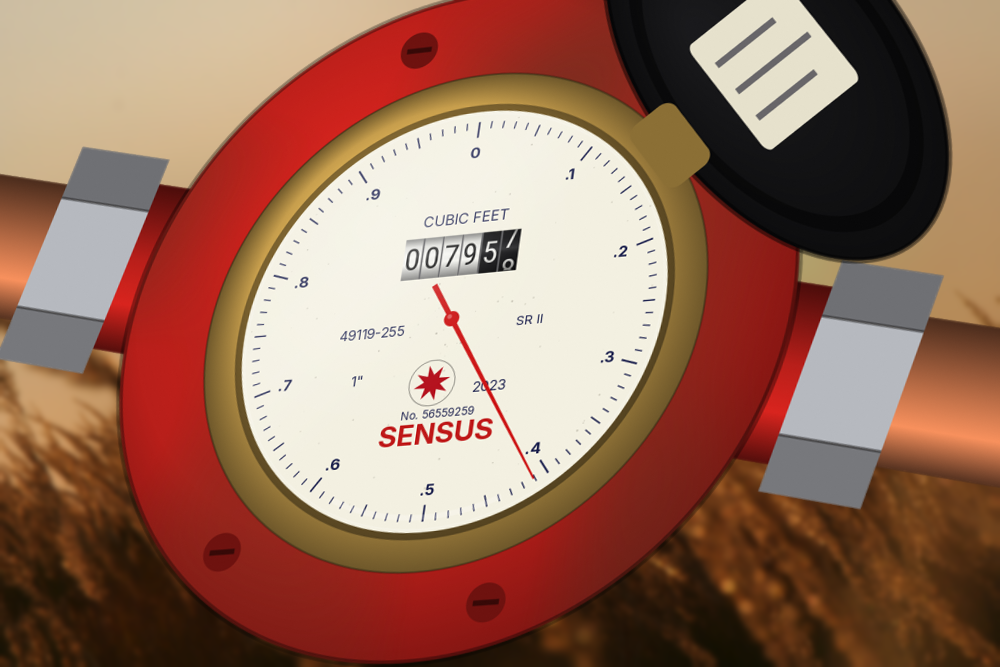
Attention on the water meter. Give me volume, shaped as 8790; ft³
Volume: 7957.41; ft³
